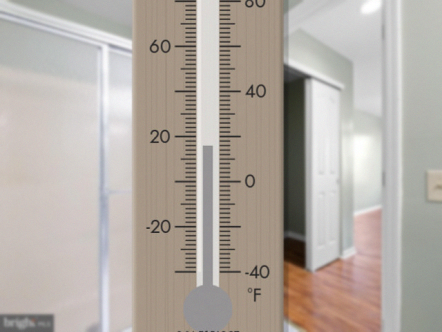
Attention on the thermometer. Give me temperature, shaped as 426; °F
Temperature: 16; °F
